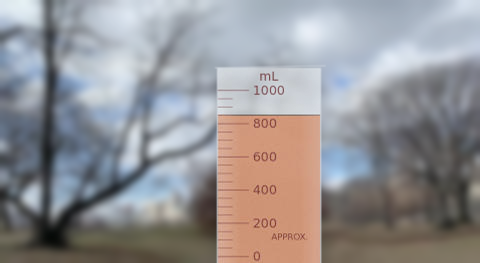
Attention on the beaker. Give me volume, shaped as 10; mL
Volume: 850; mL
